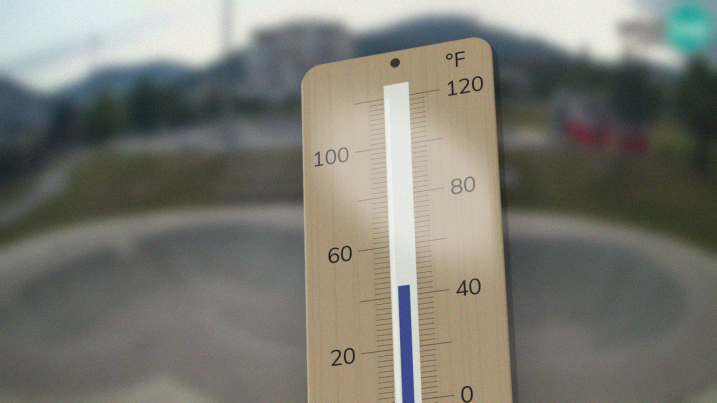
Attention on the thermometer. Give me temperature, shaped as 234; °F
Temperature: 44; °F
